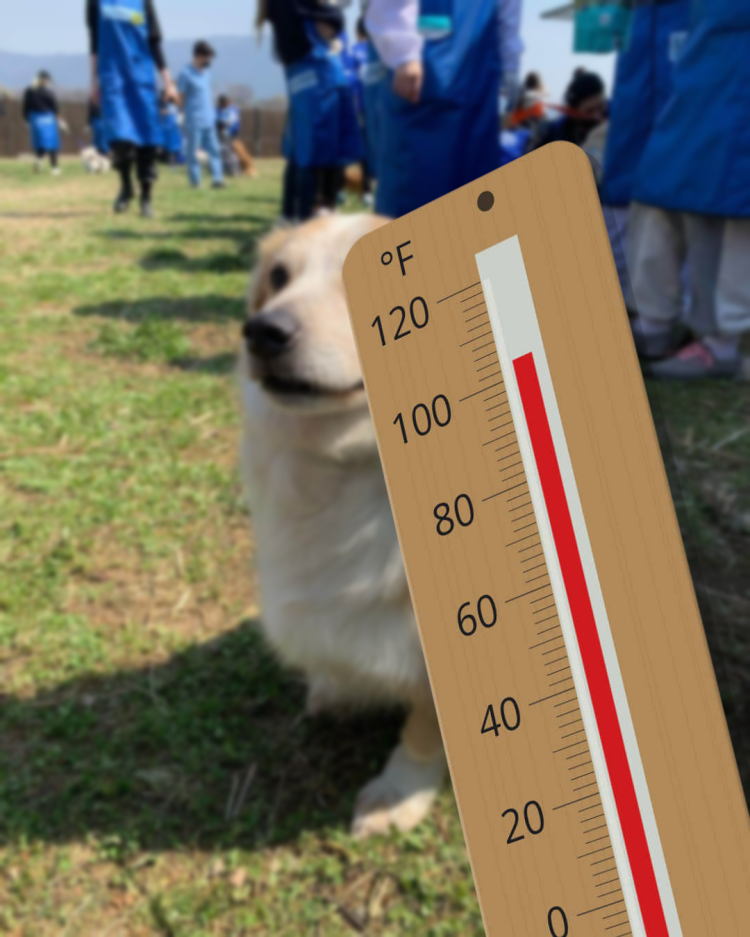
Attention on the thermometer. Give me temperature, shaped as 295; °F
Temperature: 103; °F
